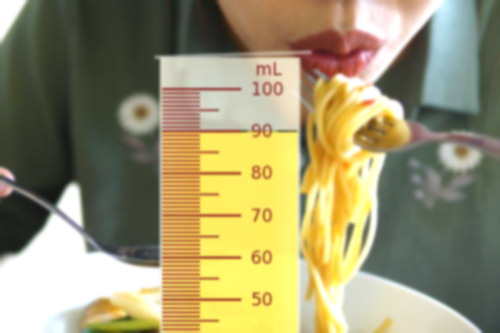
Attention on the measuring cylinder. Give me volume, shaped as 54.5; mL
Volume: 90; mL
